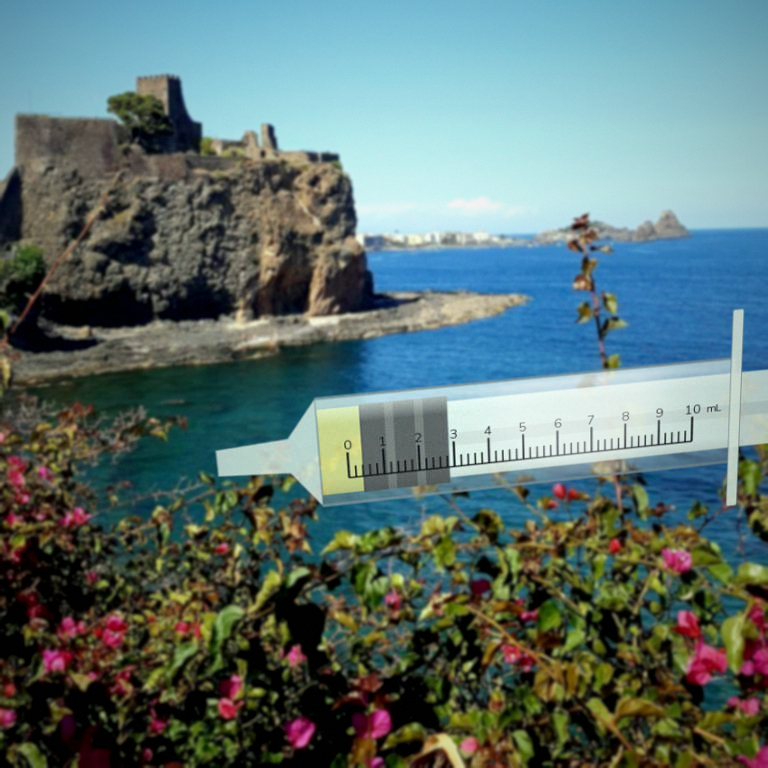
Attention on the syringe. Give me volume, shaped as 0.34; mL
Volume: 0.4; mL
